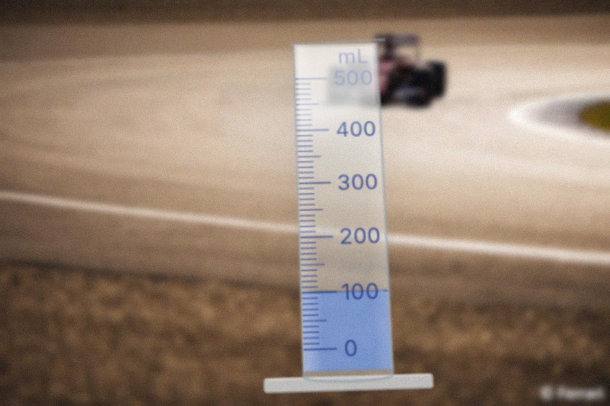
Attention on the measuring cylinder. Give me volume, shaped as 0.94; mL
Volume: 100; mL
